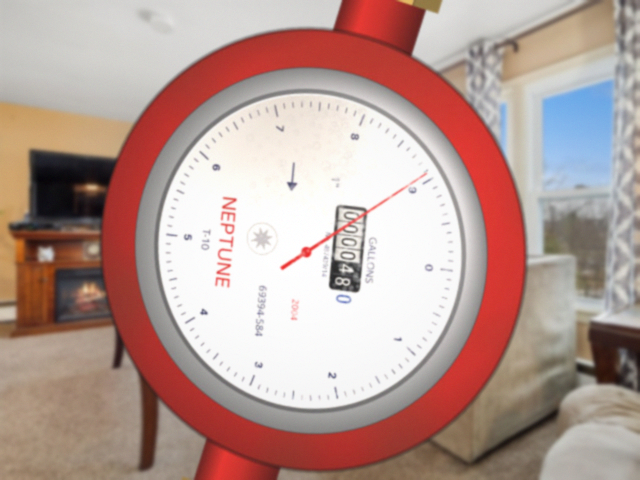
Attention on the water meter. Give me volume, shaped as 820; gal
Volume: 478.9; gal
